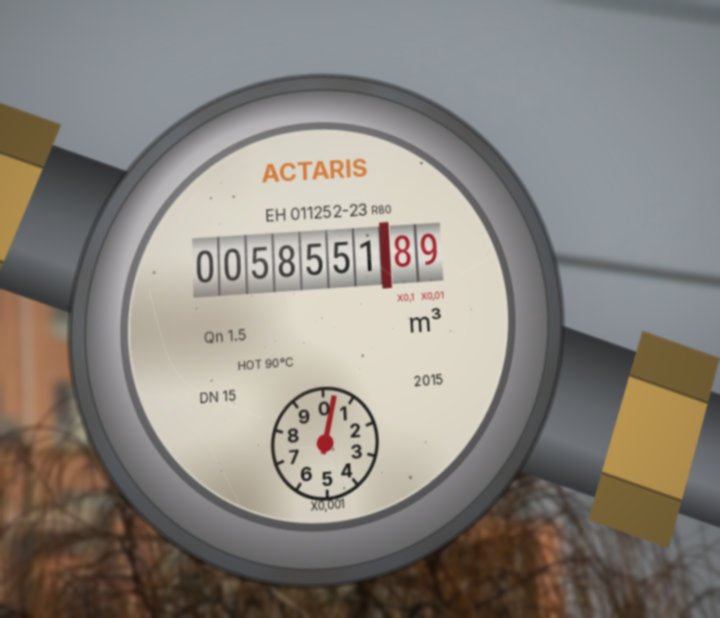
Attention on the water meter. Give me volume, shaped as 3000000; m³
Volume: 58551.890; m³
